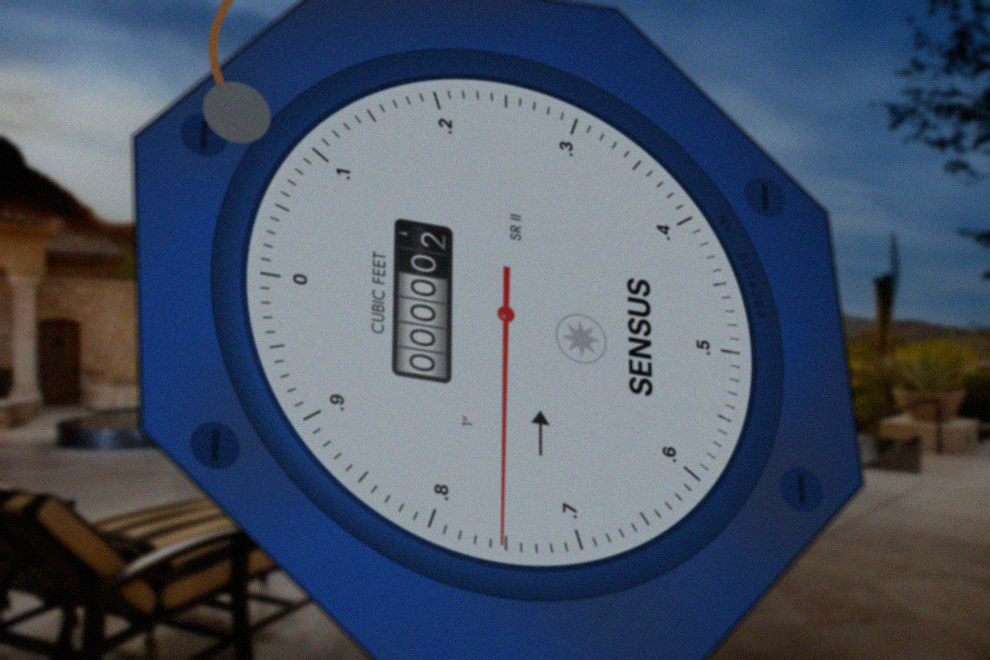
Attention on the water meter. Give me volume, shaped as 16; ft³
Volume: 1.75; ft³
